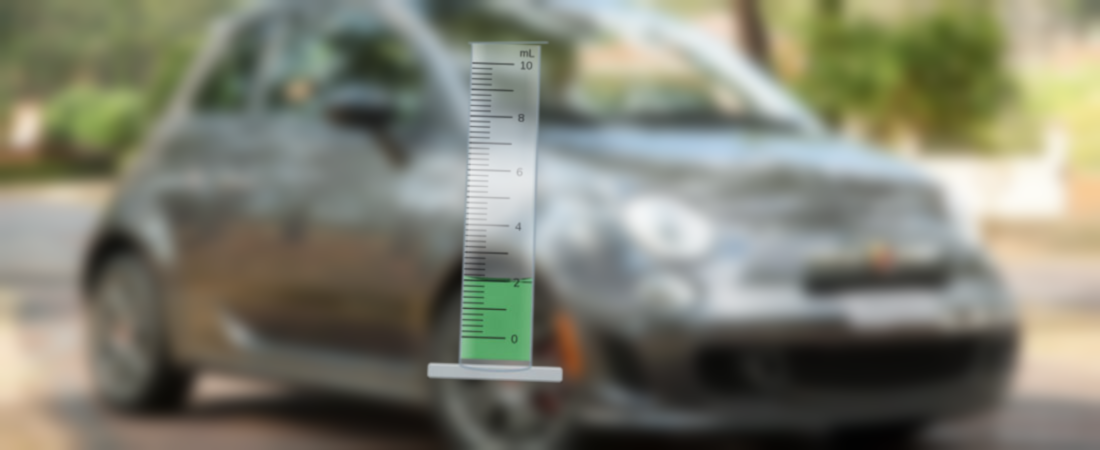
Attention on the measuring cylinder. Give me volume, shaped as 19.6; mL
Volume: 2; mL
